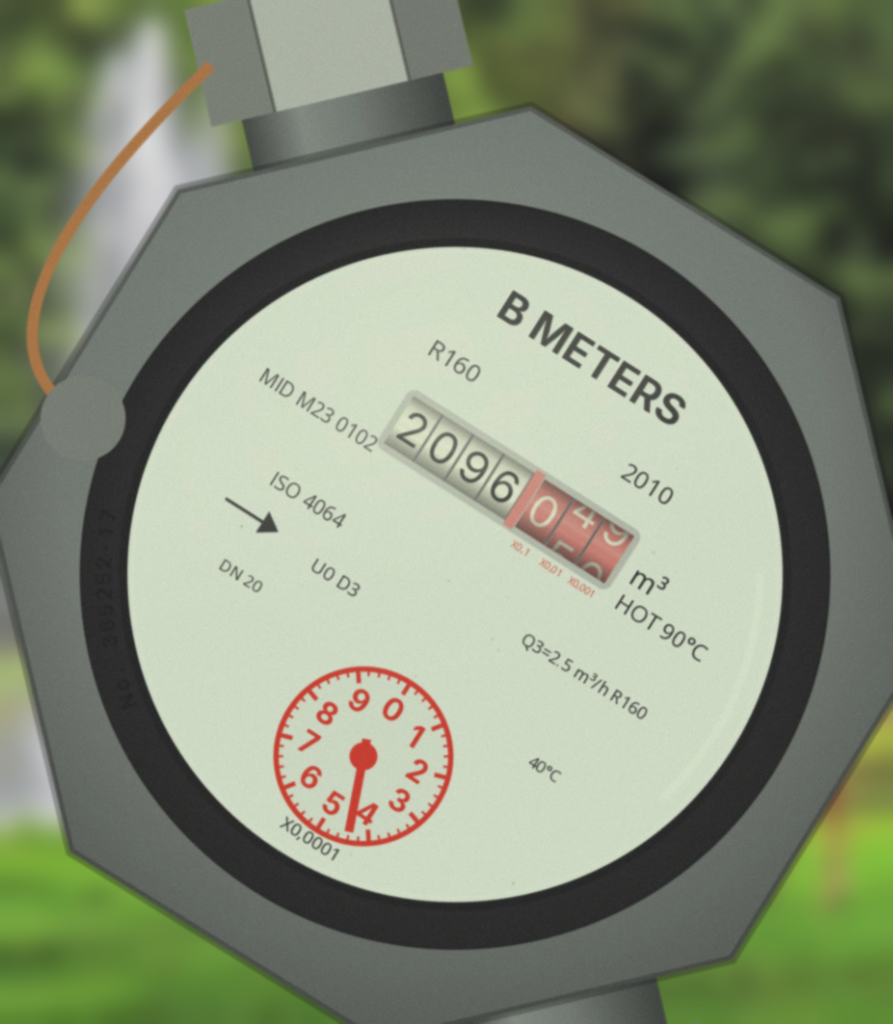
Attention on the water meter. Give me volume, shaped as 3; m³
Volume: 2096.0494; m³
